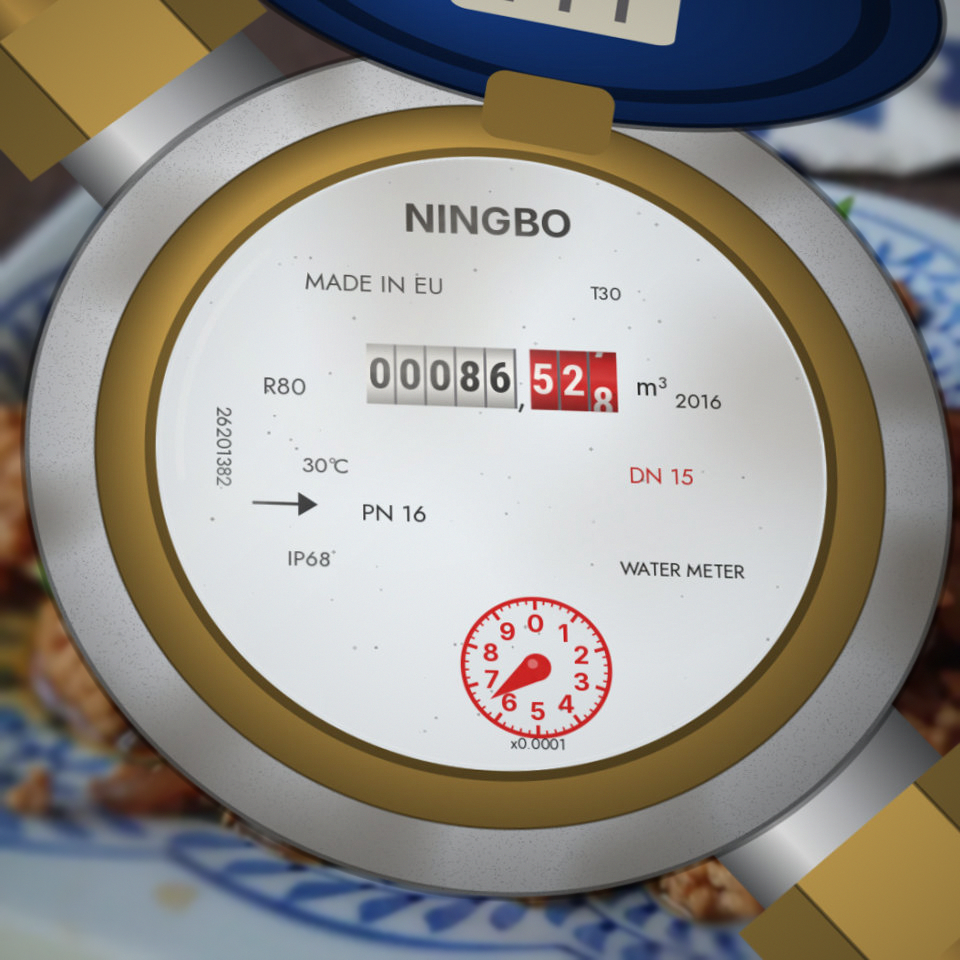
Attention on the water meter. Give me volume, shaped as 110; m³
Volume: 86.5276; m³
